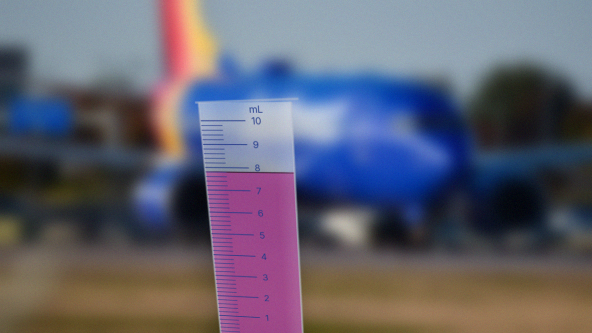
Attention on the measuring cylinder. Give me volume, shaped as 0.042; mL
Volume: 7.8; mL
